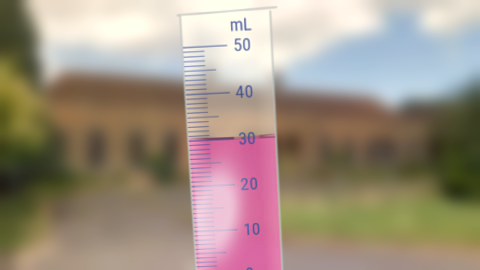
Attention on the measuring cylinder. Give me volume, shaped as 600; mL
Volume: 30; mL
